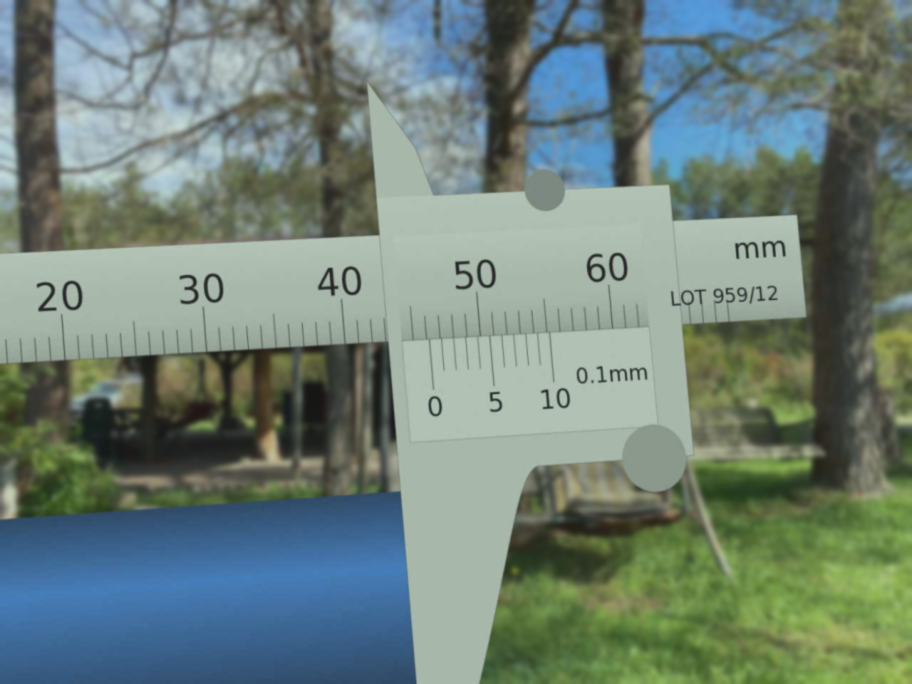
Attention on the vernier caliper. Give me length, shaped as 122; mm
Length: 46.2; mm
